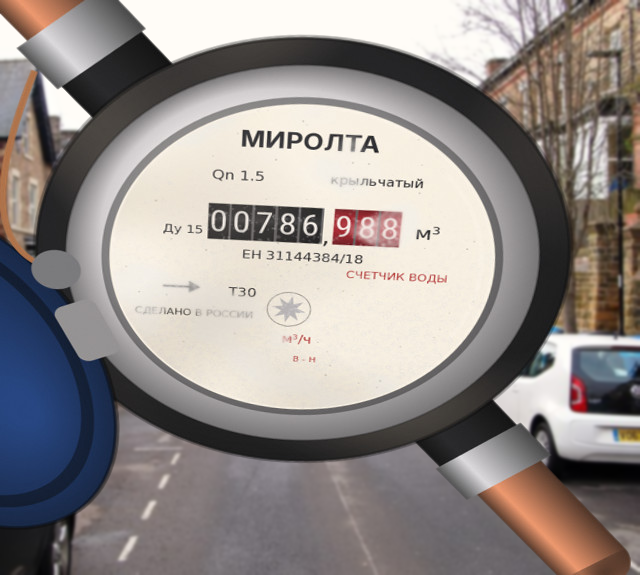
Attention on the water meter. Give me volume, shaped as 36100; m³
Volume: 786.988; m³
